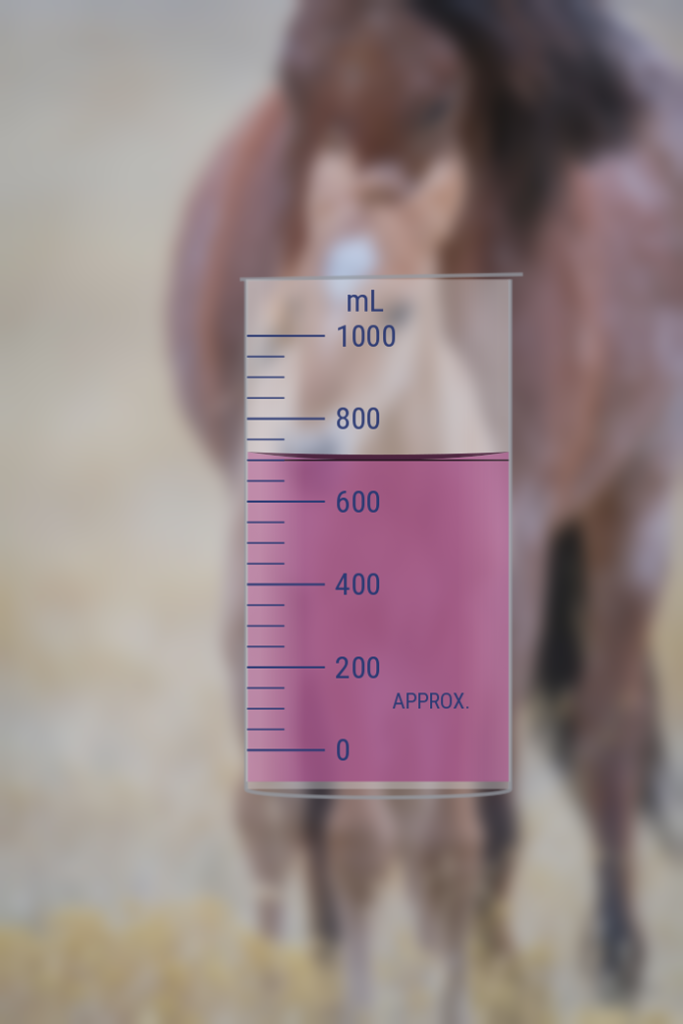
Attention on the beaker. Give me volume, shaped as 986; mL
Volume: 700; mL
